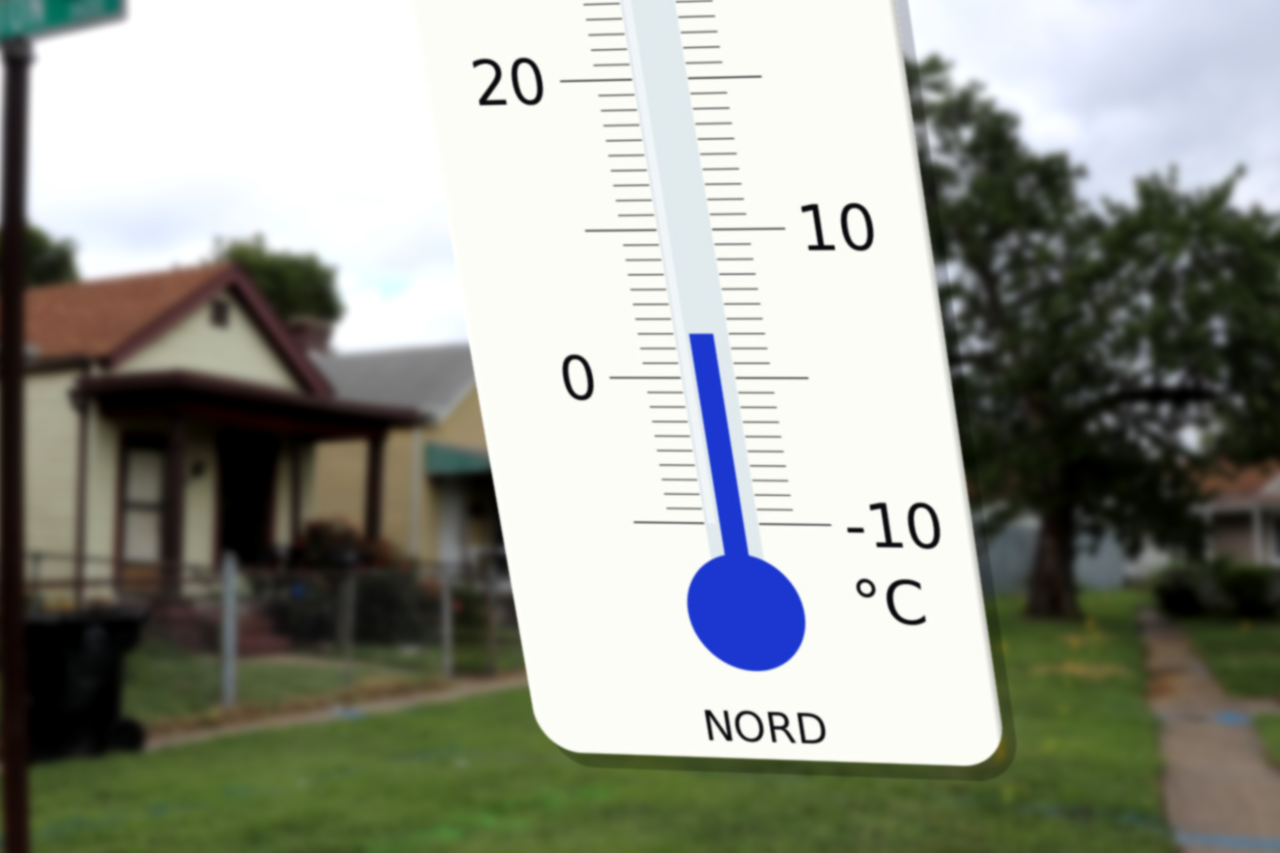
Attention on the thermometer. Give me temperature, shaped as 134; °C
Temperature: 3; °C
